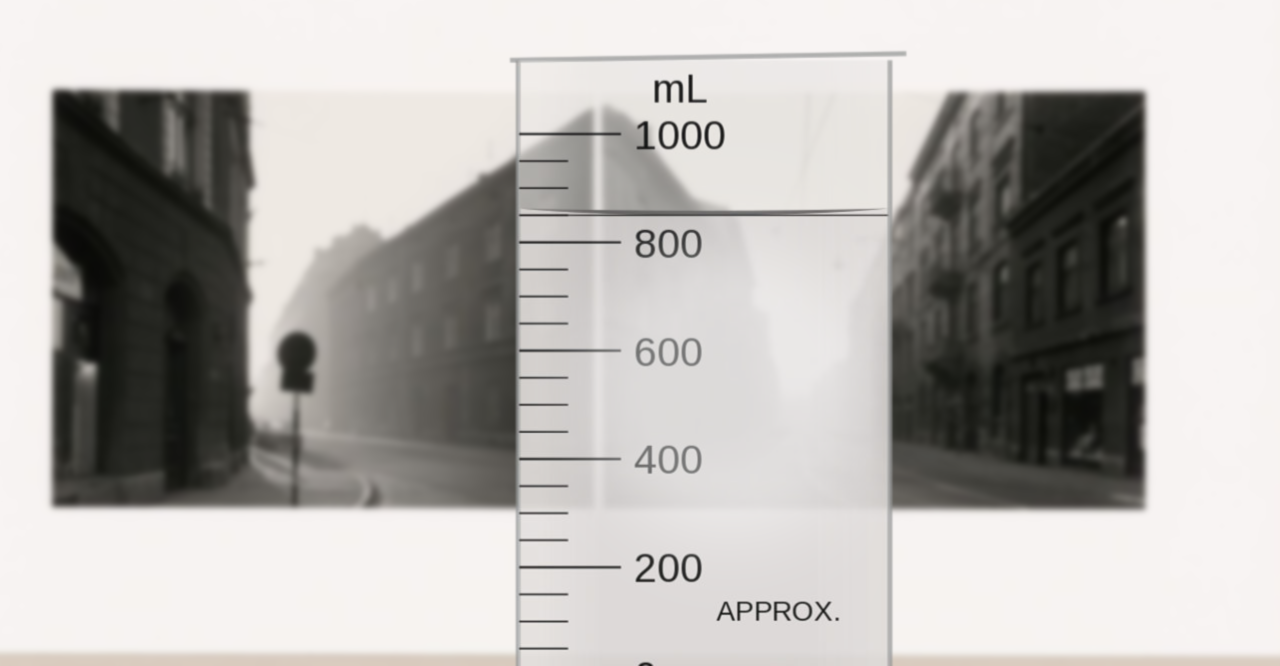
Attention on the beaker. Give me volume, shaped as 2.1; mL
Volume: 850; mL
